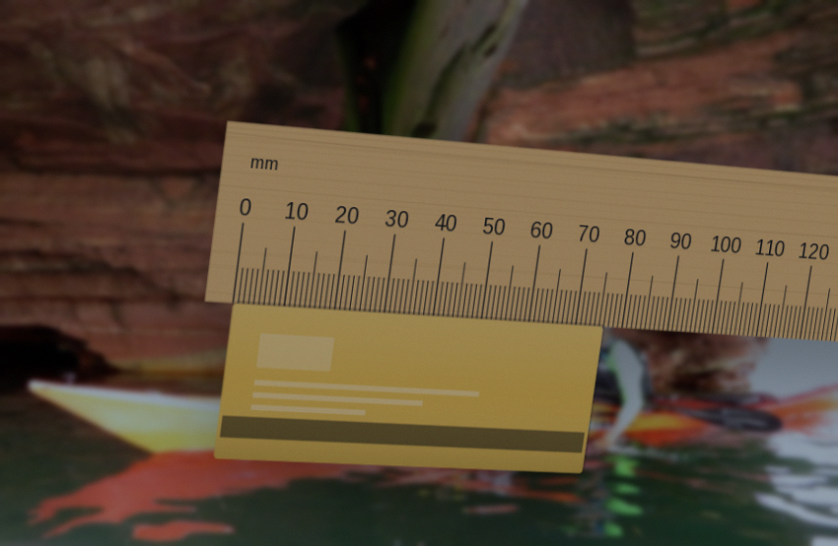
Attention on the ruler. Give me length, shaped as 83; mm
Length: 76; mm
